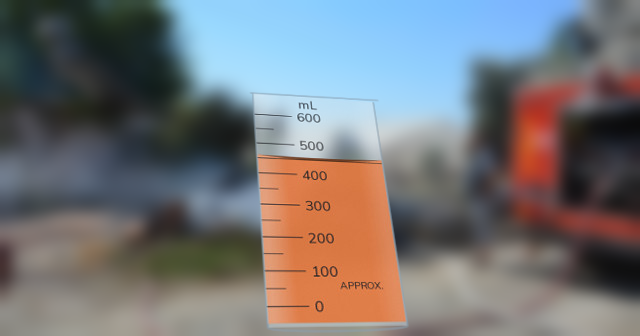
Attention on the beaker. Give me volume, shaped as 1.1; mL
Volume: 450; mL
